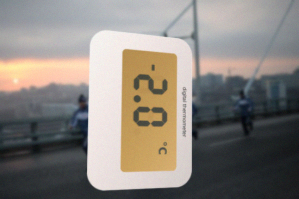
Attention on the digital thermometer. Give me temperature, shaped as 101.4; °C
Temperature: -2.0; °C
